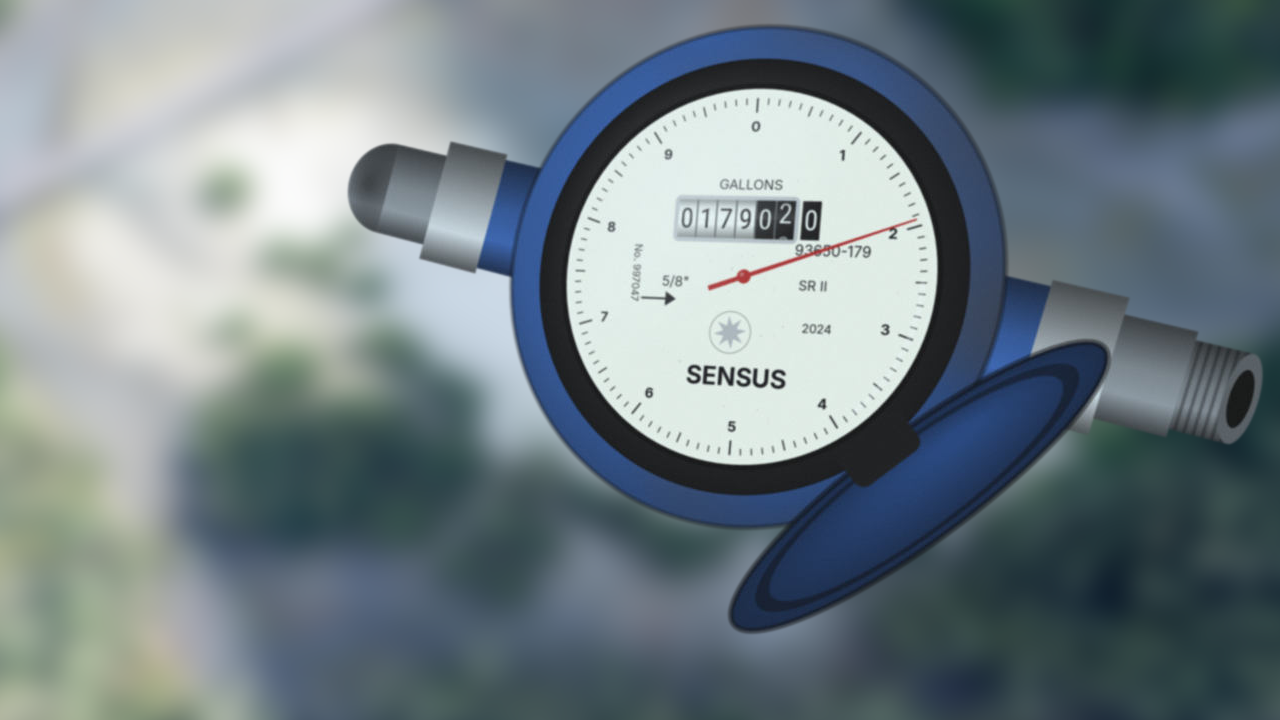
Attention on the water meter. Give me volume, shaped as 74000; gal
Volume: 179021.9; gal
